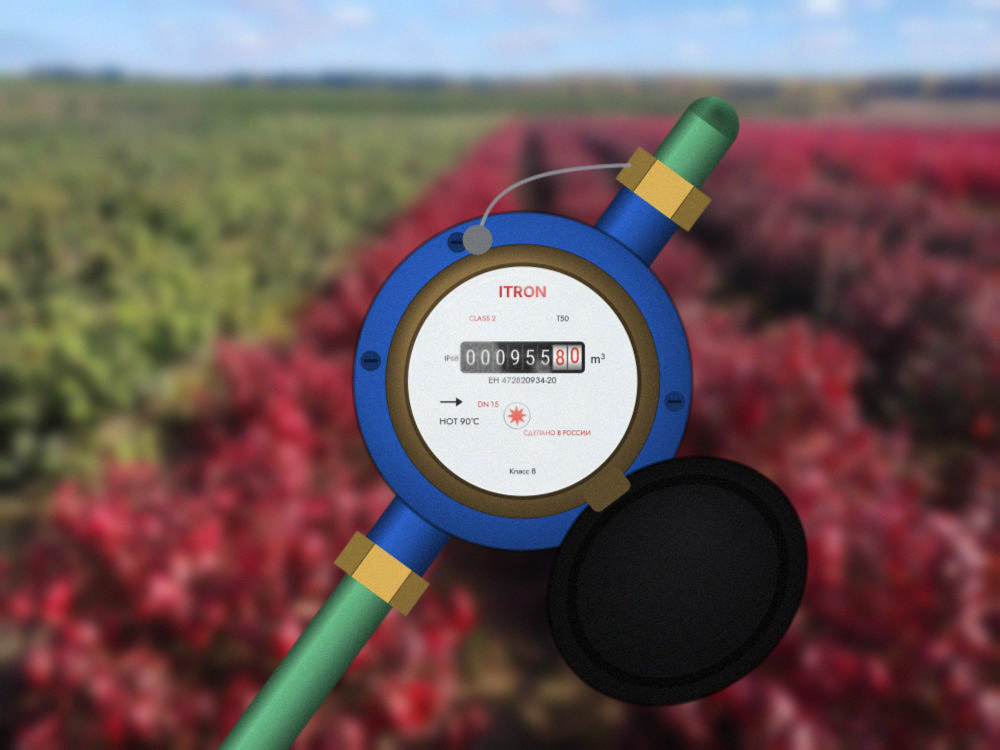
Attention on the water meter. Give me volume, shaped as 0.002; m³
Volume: 955.80; m³
